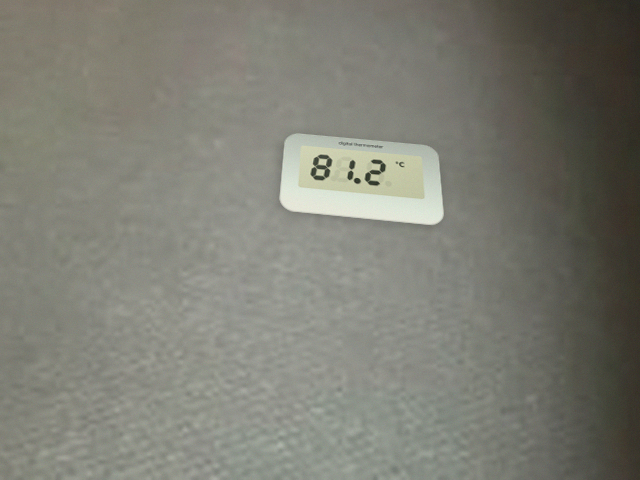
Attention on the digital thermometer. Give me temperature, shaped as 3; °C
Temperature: 81.2; °C
